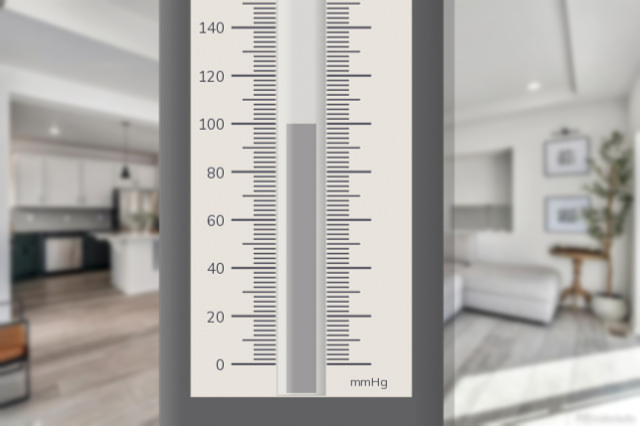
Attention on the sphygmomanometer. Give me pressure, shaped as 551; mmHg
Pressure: 100; mmHg
